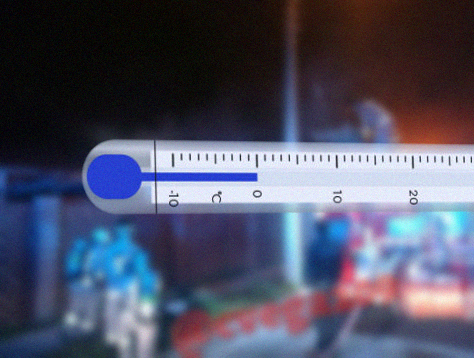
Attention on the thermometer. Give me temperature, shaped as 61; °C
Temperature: 0; °C
